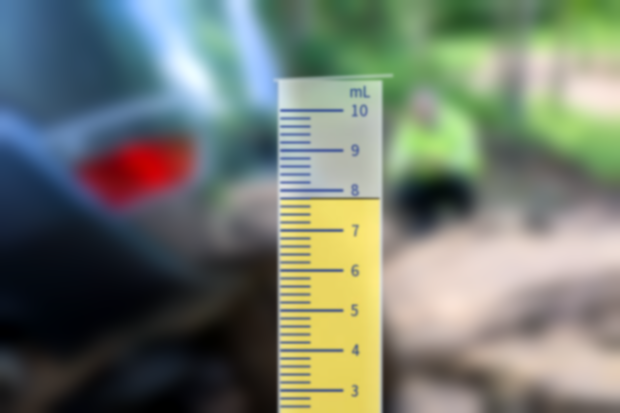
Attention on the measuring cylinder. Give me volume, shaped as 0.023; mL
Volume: 7.8; mL
